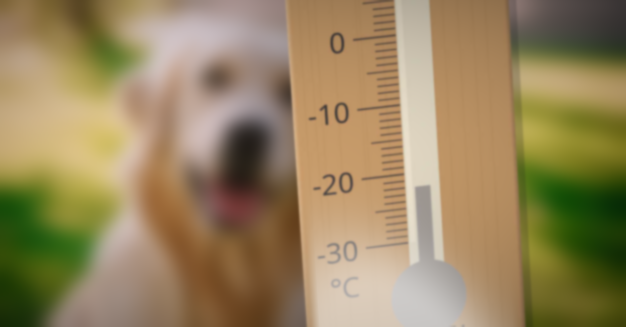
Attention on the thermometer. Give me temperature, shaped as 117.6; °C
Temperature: -22; °C
